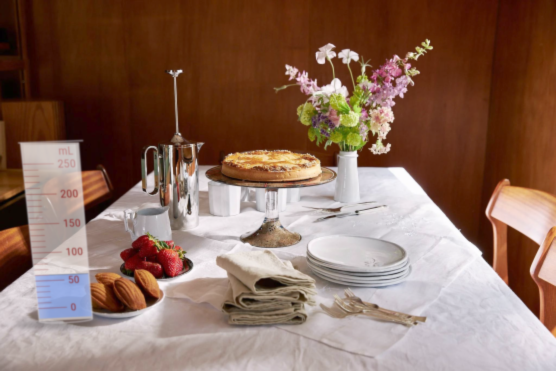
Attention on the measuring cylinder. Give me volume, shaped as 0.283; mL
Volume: 60; mL
